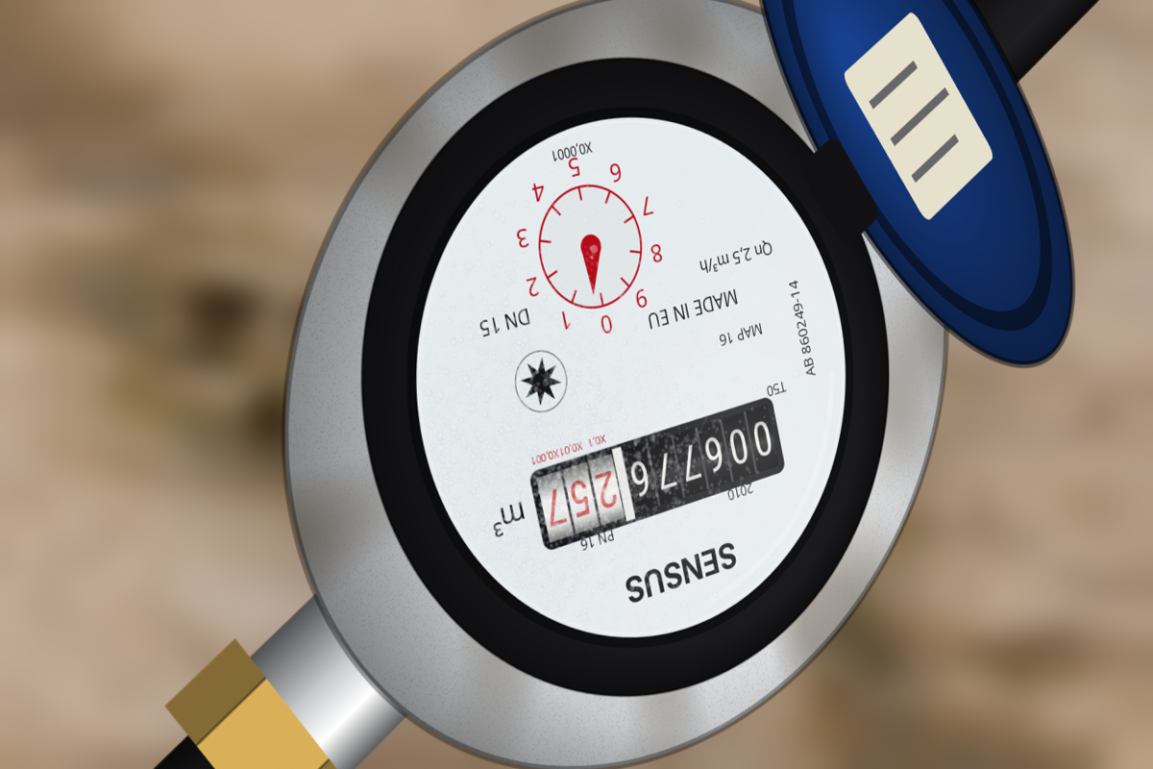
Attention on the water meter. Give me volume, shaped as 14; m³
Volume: 6776.2570; m³
